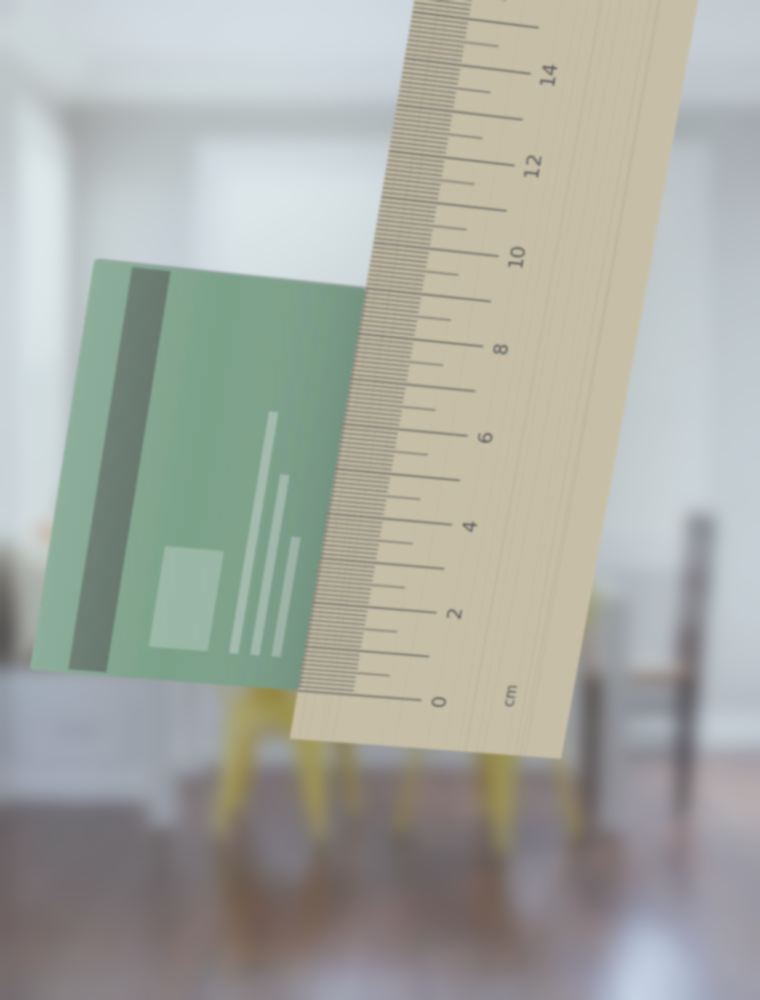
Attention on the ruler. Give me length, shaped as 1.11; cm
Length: 9; cm
